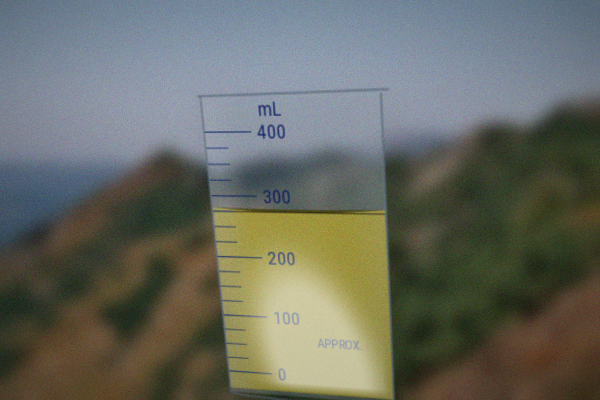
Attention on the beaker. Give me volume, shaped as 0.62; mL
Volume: 275; mL
